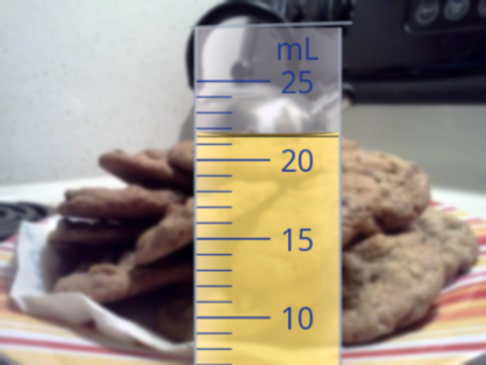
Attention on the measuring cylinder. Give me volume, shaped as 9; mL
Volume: 21.5; mL
